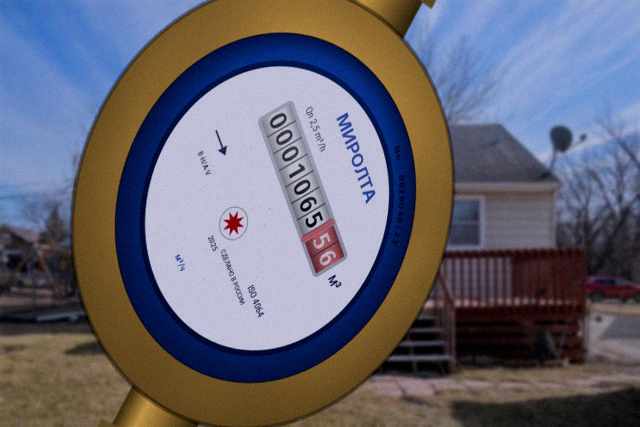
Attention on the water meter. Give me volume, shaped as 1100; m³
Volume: 1065.56; m³
